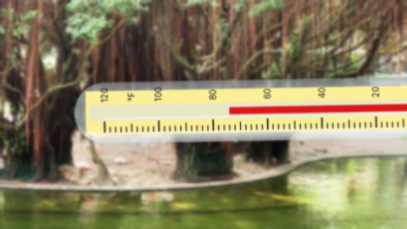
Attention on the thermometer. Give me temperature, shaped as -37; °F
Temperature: 74; °F
